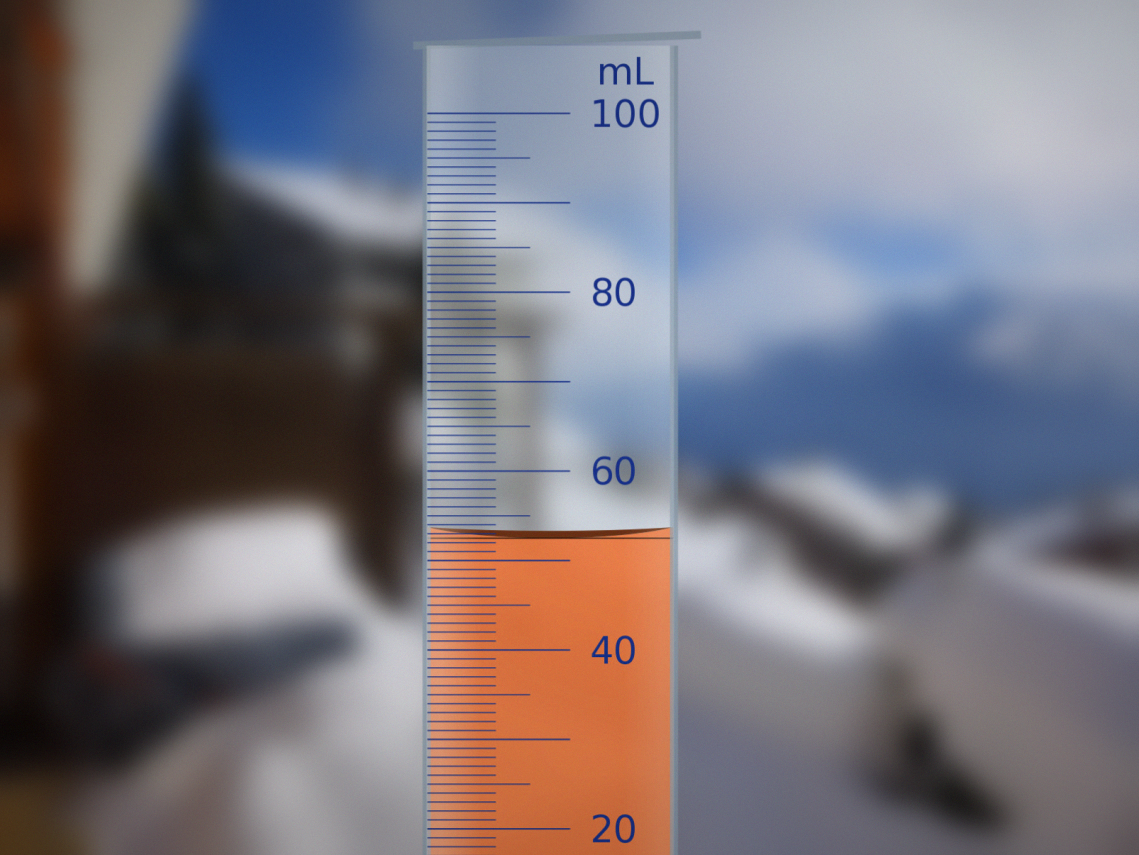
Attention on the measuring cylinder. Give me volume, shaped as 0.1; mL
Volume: 52.5; mL
